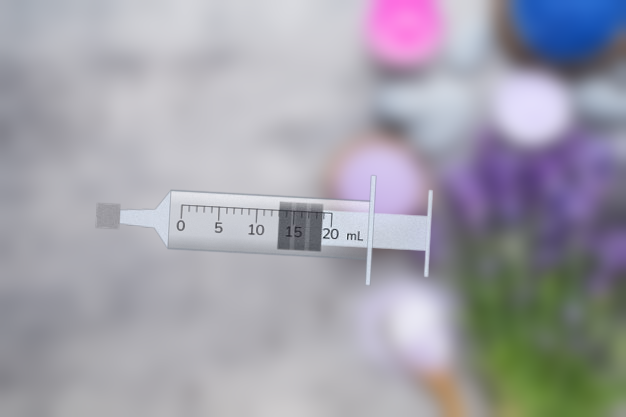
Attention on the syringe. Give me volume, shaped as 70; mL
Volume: 13; mL
